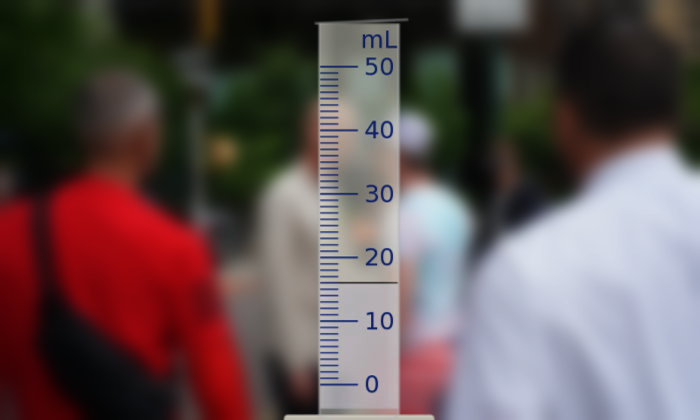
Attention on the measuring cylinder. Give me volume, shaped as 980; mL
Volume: 16; mL
